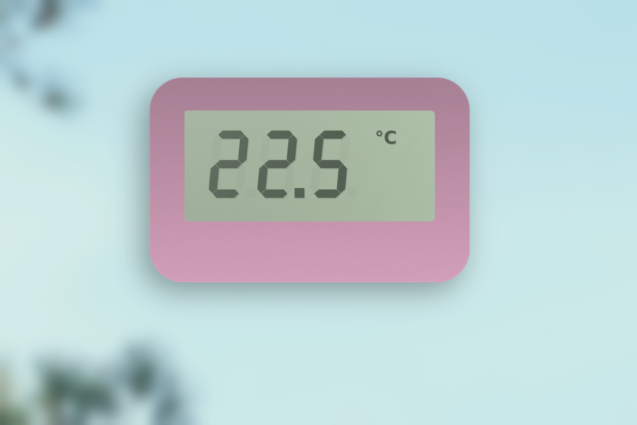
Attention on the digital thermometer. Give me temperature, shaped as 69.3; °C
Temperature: 22.5; °C
